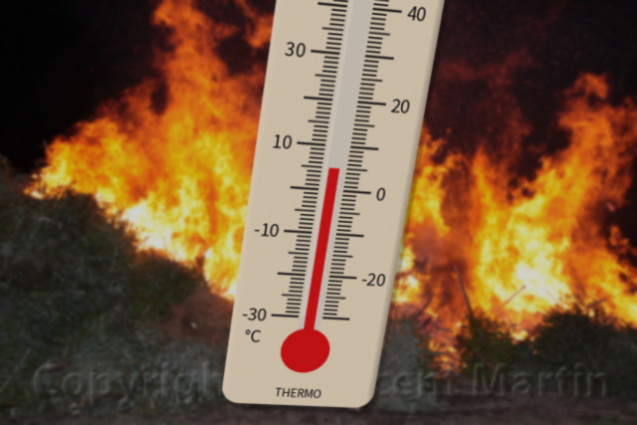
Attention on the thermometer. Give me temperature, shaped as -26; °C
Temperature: 5; °C
